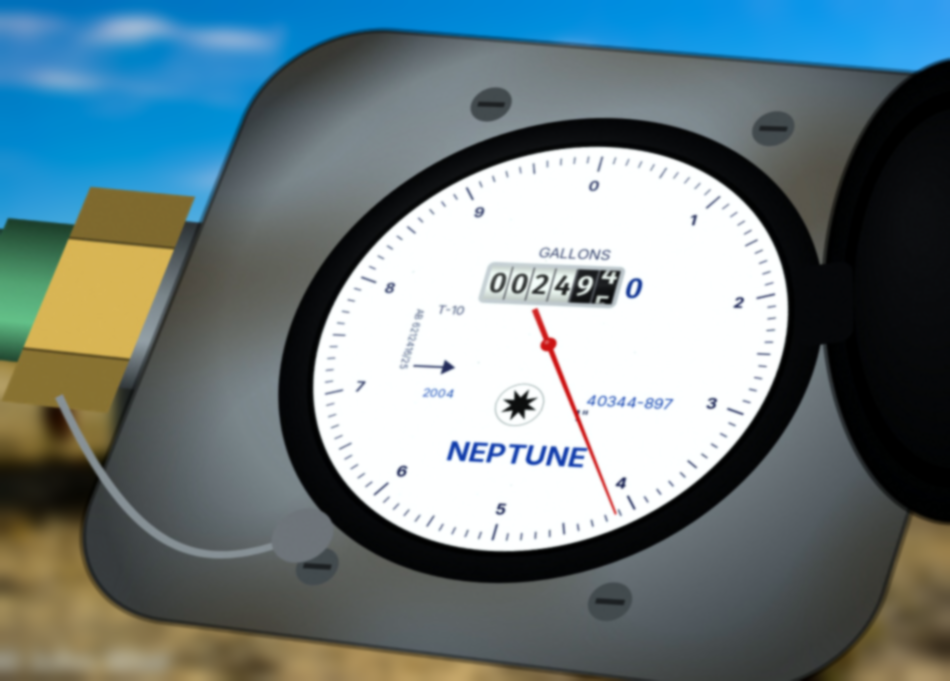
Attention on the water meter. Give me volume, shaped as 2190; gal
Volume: 24944.1; gal
